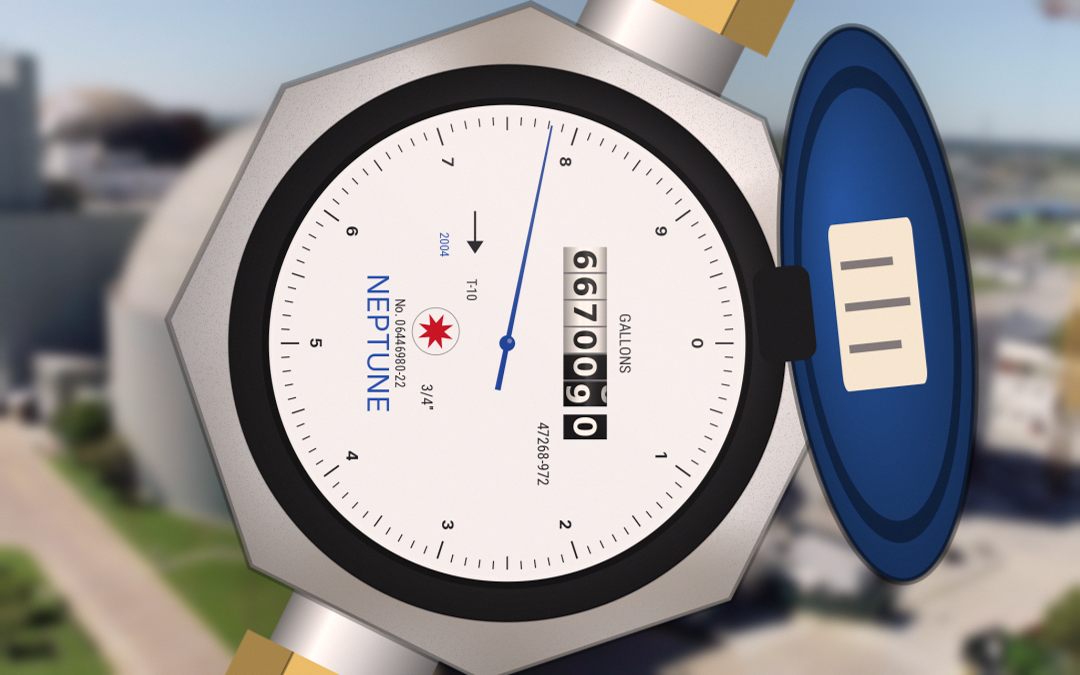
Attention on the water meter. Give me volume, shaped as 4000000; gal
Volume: 6670087.8; gal
